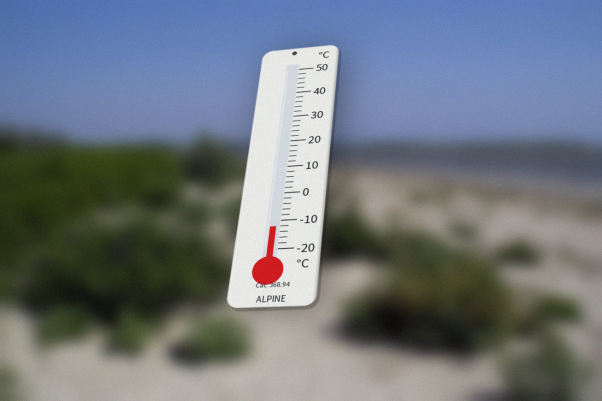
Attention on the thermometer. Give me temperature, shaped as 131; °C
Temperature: -12; °C
